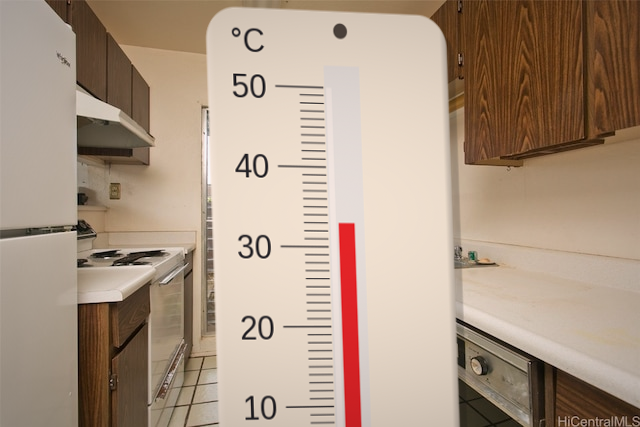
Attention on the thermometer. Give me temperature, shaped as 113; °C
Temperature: 33; °C
